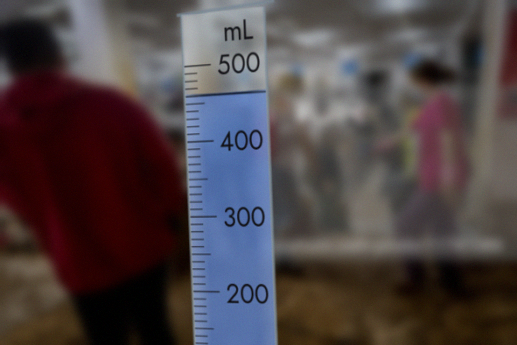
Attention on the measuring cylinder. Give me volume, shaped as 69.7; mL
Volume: 460; mL
